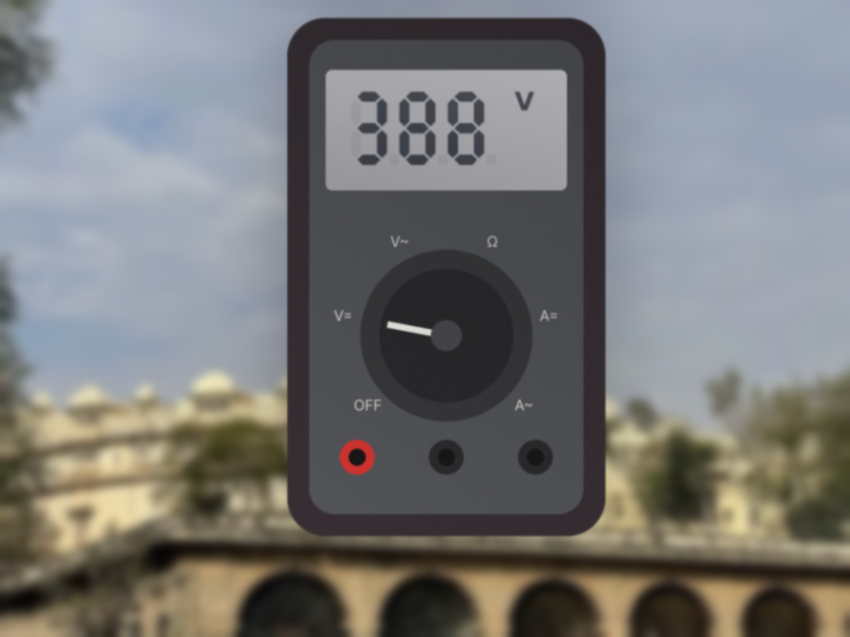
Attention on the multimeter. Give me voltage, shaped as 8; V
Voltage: 388; V
